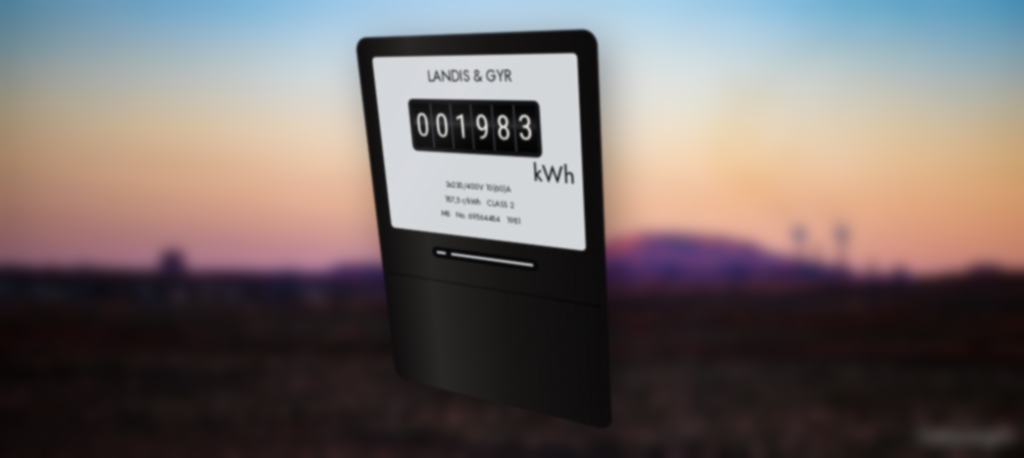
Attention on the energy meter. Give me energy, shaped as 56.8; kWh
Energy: 1983; kWh
